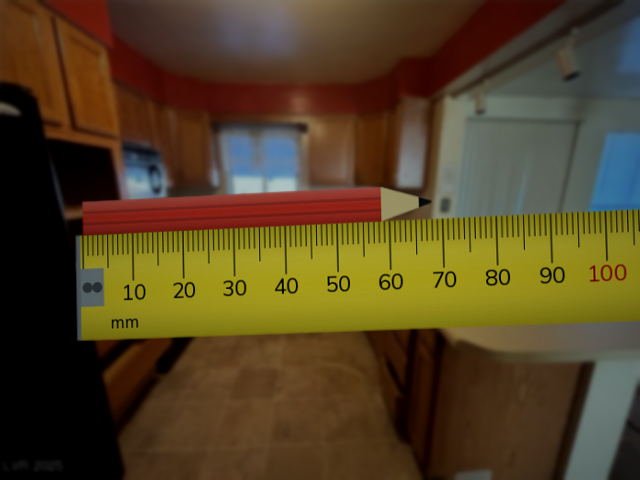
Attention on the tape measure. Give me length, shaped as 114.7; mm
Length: 68; mm
